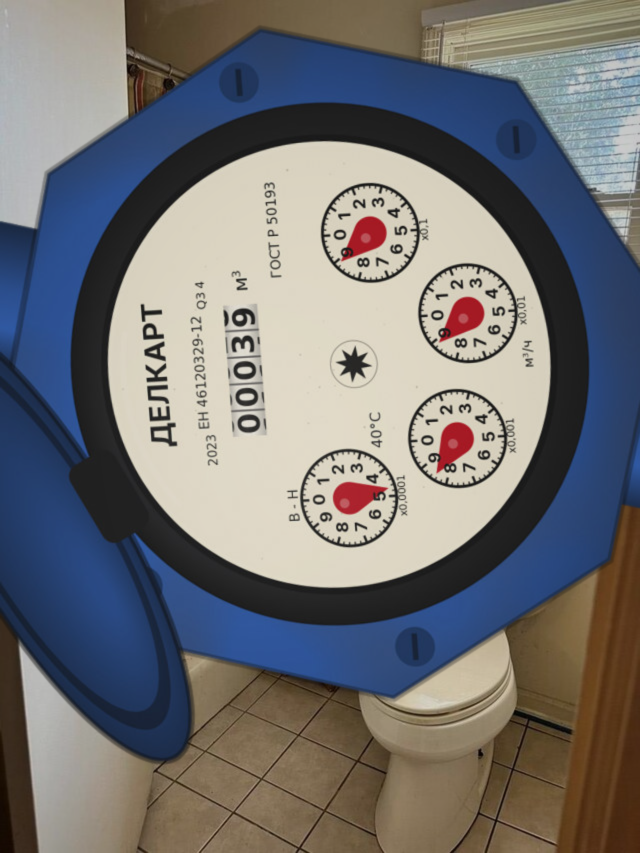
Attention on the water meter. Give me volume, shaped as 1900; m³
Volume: 38.8884; m³
